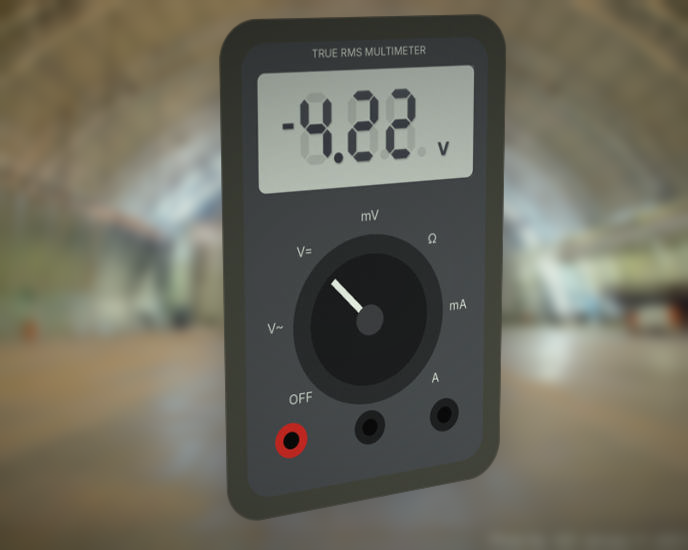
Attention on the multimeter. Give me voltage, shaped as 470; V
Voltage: -4.22; V
